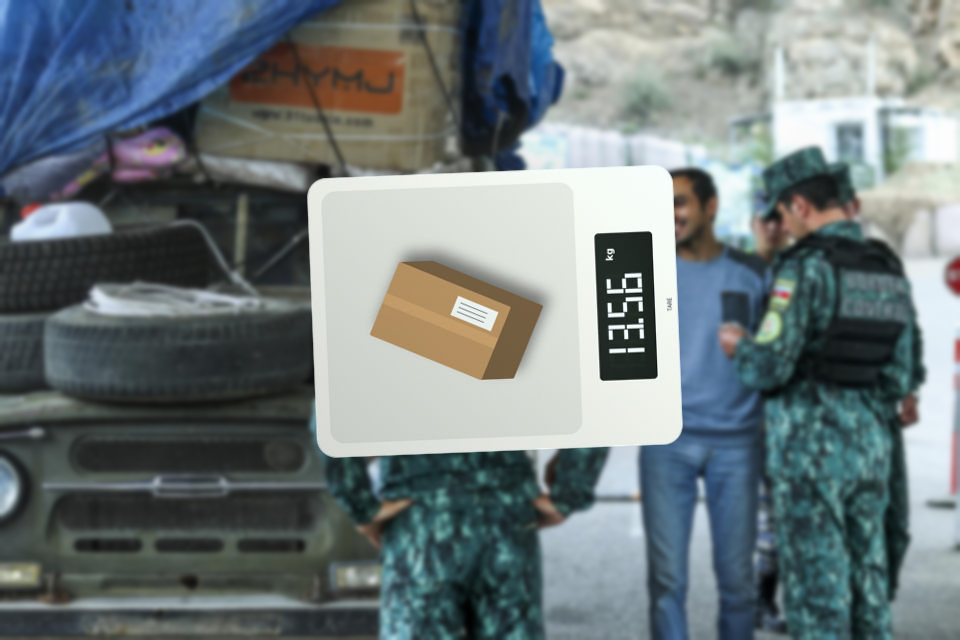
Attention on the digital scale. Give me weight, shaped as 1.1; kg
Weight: 13.56; kg
